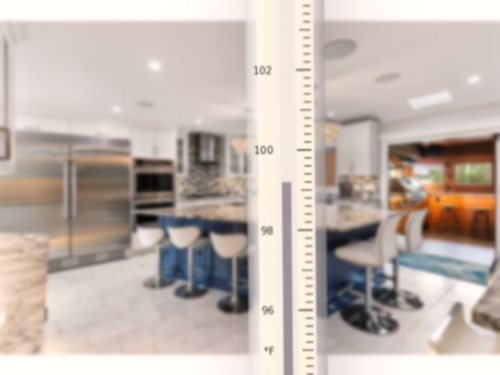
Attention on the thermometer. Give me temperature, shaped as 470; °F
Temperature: 99.2; °F
